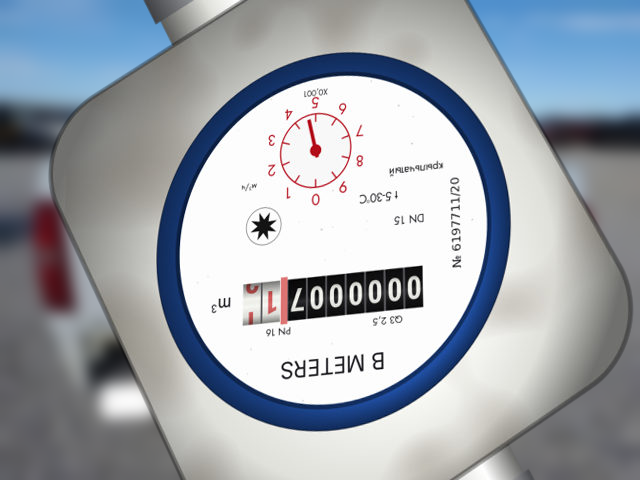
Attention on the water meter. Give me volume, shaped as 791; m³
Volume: 7.114; m³
